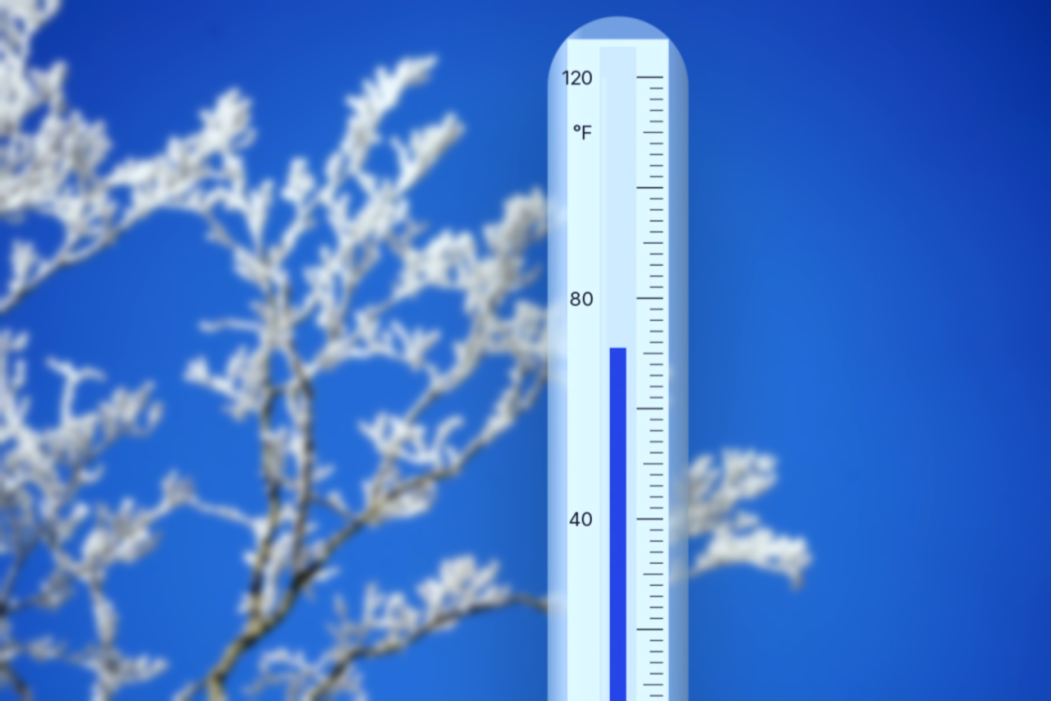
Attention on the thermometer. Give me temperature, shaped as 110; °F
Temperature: 71; °F
